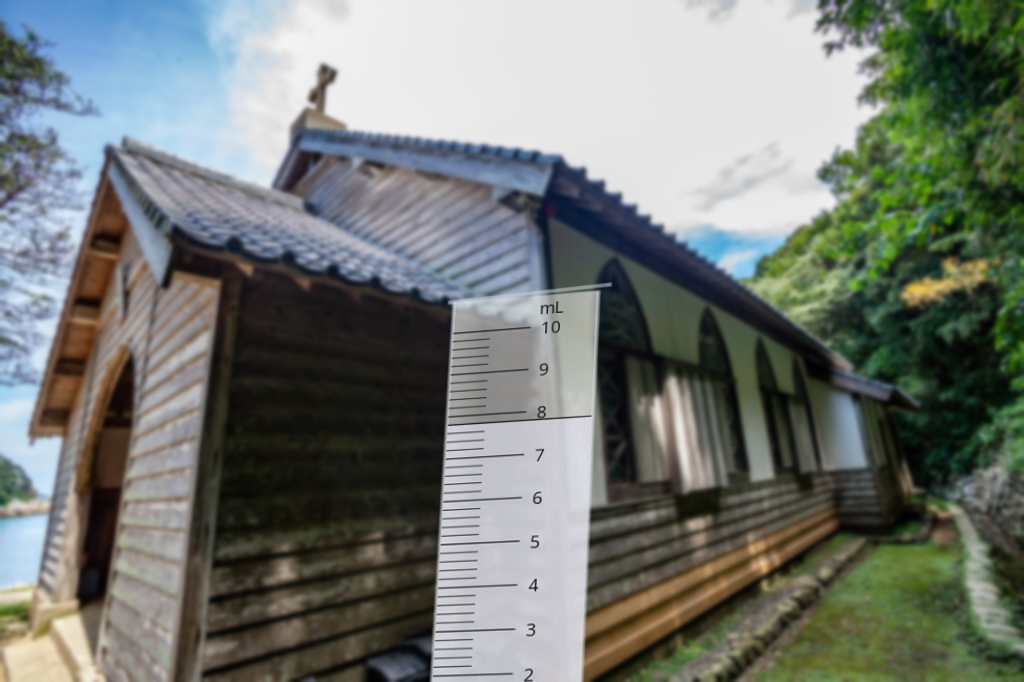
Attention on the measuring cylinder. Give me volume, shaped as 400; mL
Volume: 7.8; mL
